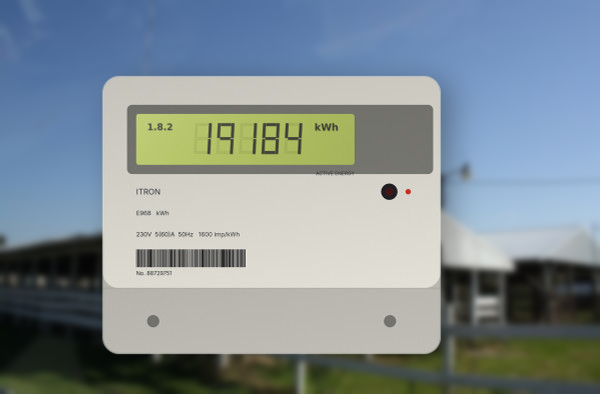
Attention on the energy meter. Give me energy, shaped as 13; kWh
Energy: 19184; kWh
